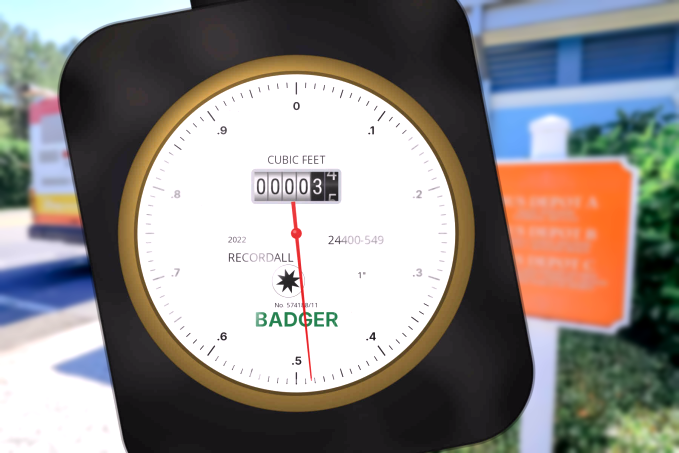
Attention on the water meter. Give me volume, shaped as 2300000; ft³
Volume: 34.48; ft³
